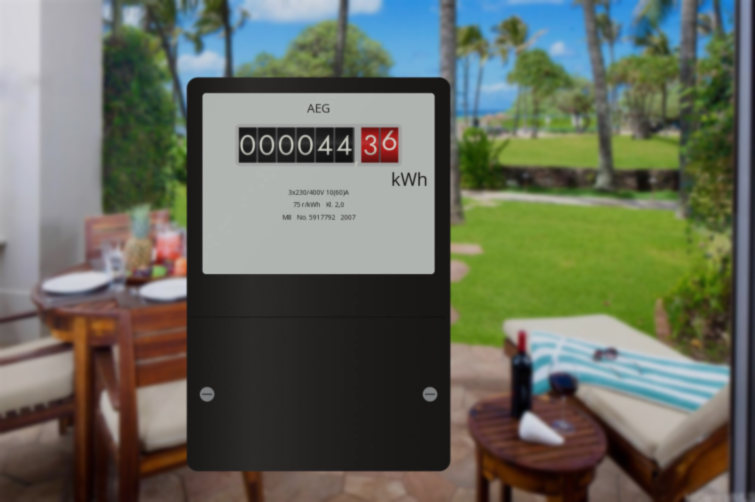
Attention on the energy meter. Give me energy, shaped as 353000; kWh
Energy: 44.36; kWh
